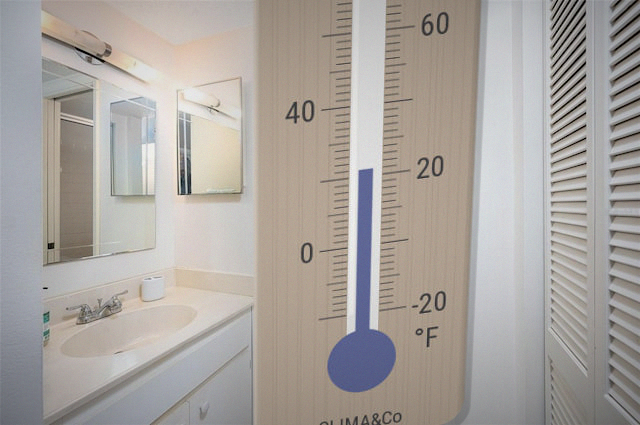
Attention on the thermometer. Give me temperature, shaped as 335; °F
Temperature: 22; °F
